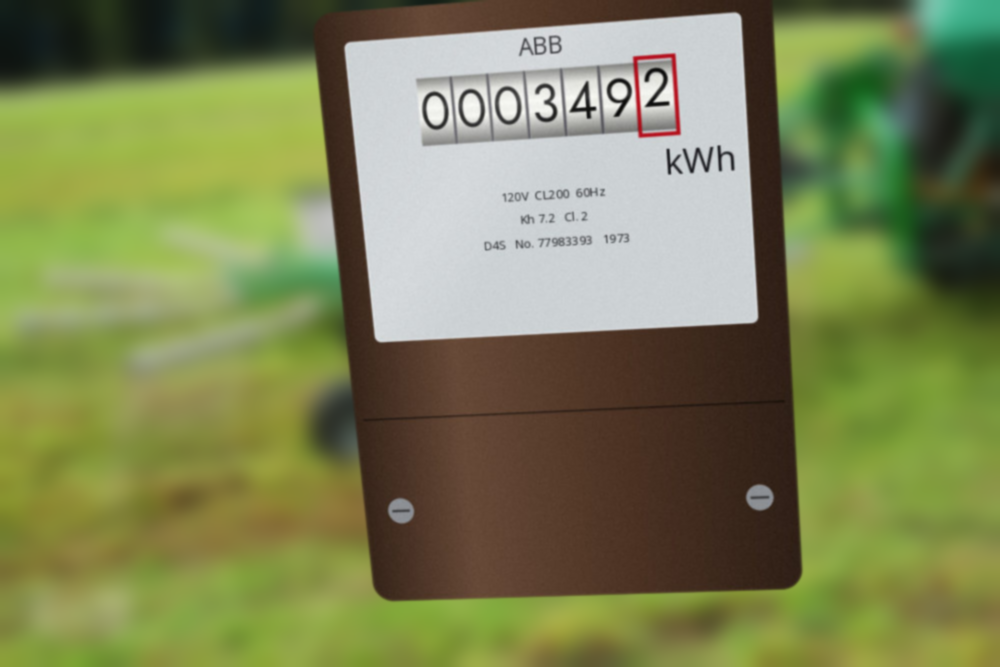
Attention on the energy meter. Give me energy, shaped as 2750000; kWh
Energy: 349.2; kWh
